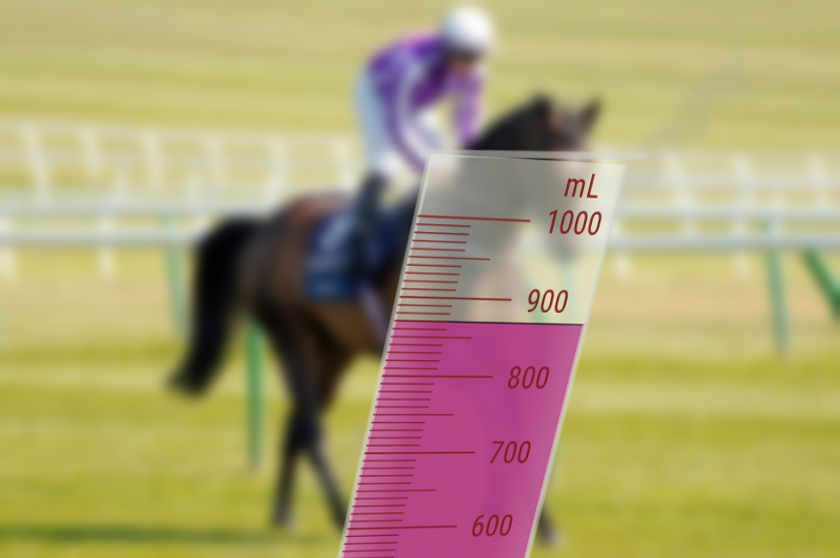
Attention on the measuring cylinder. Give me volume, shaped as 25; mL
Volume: 870; mL
